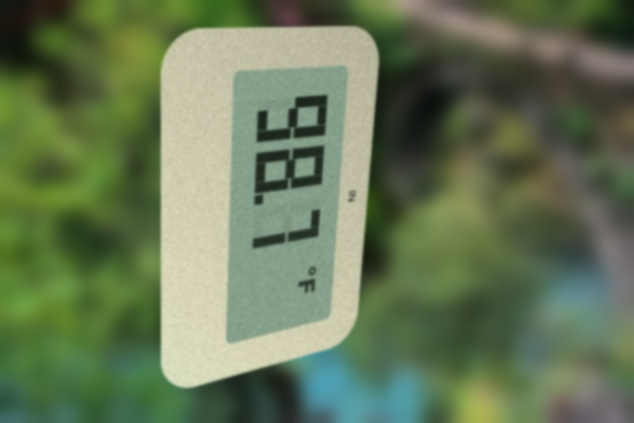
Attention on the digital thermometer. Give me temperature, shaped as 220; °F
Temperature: 98.7; °F
